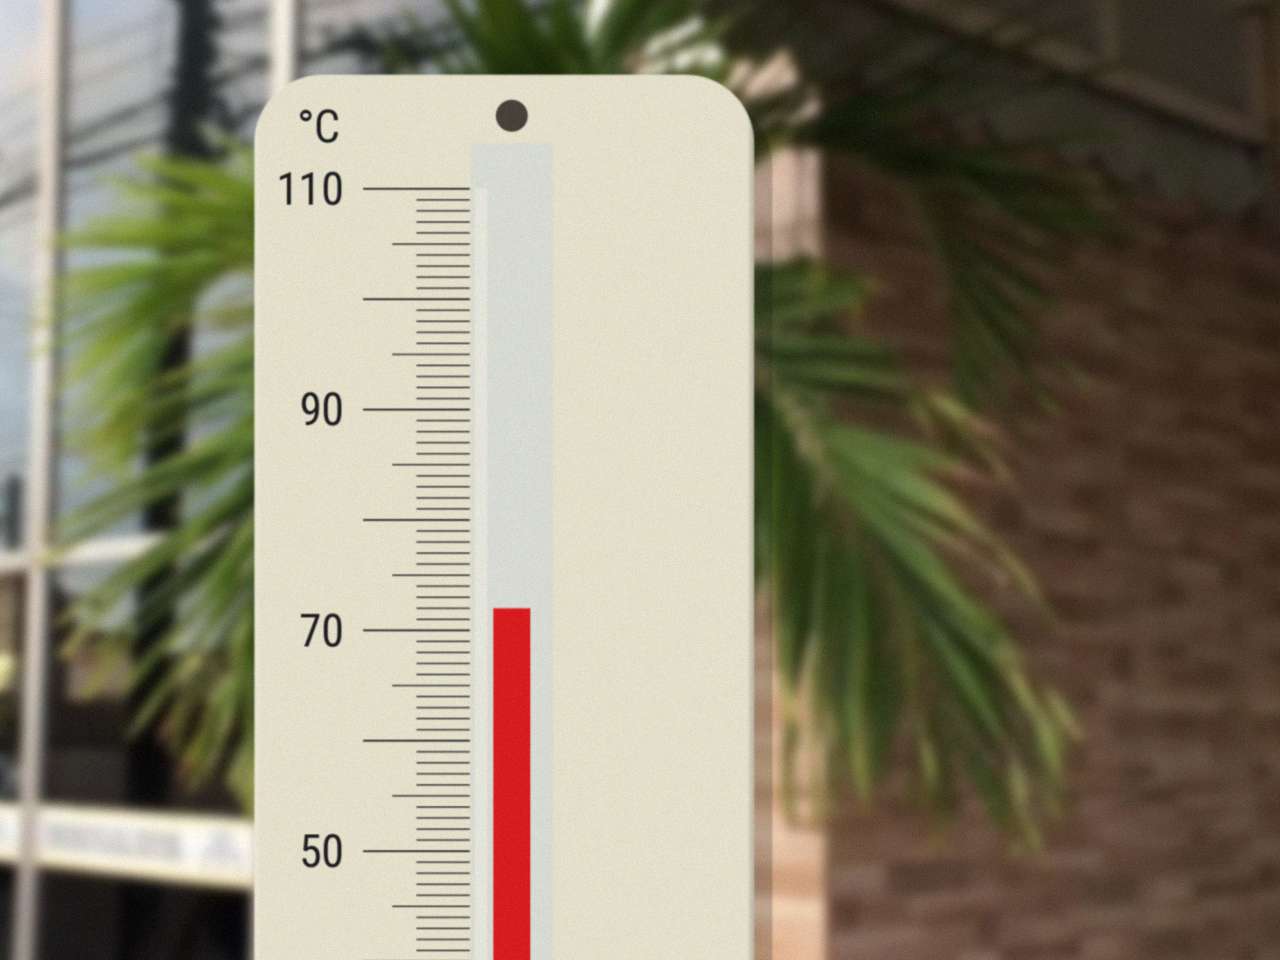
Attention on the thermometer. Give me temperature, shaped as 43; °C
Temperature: 72; °C
